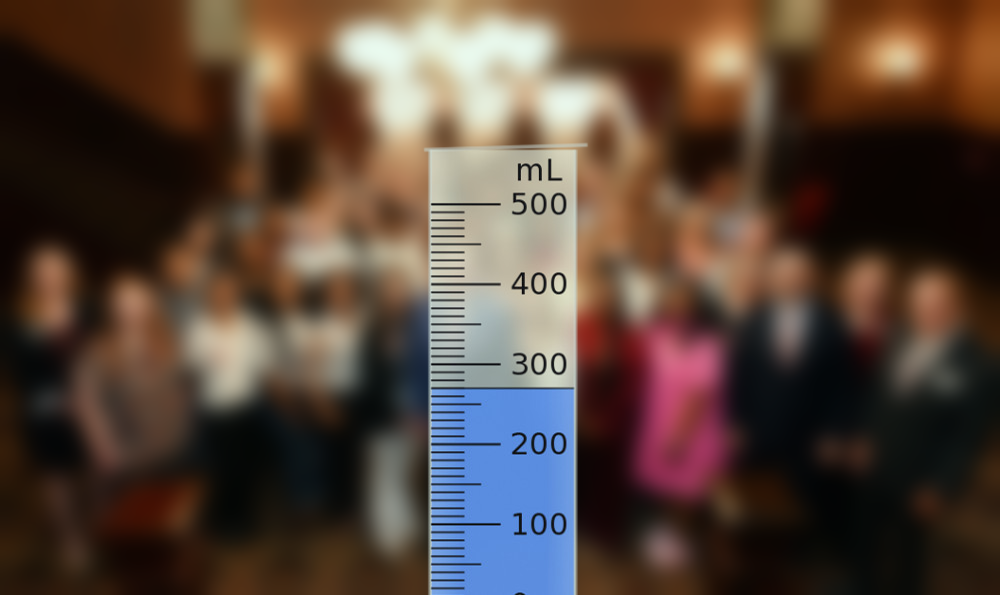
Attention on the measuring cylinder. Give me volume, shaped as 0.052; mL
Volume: 270; mL
